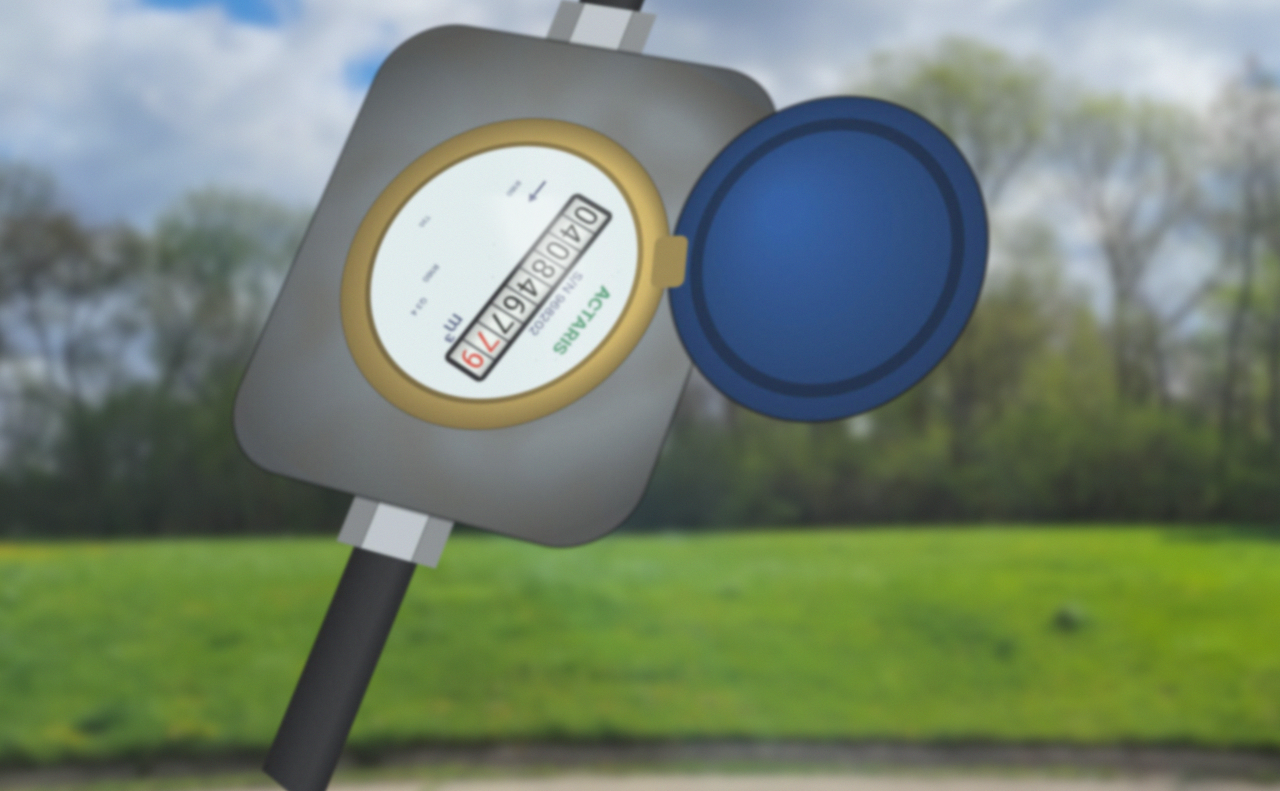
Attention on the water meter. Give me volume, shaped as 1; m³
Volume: 408467.79; m³
